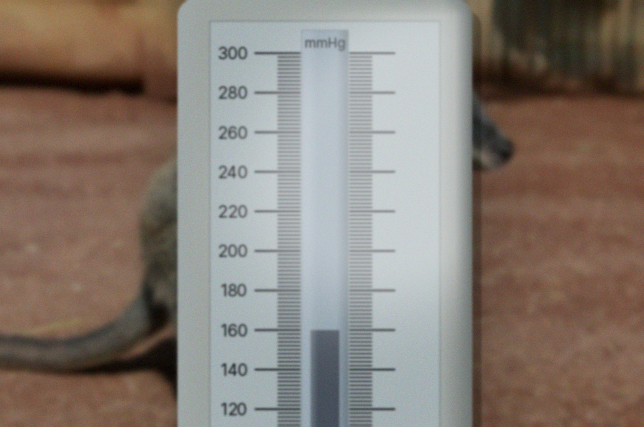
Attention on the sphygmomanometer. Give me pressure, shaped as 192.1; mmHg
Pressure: 160; mmHg
